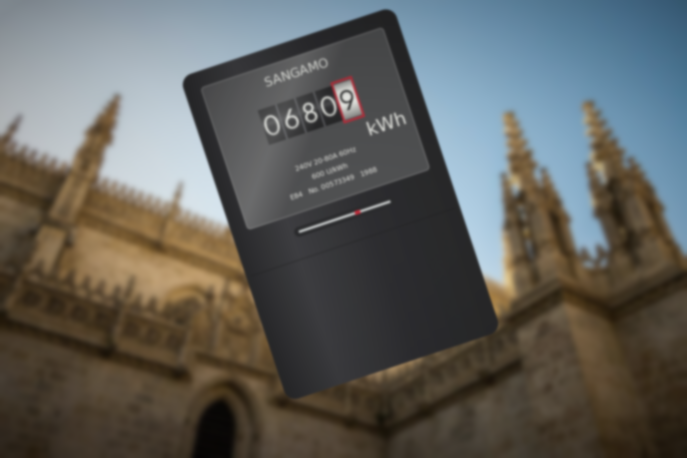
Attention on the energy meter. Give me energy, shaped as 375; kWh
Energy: 680.9; kWh
